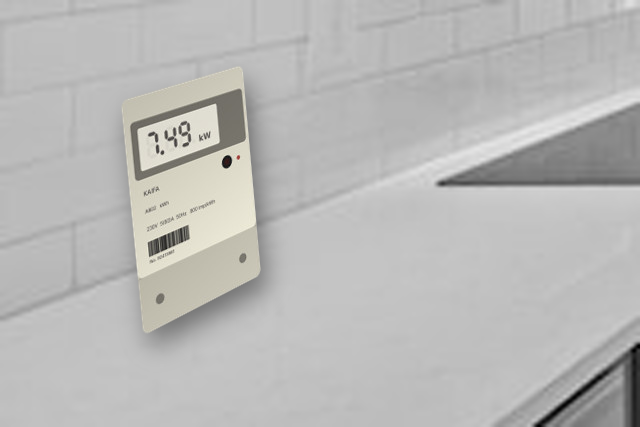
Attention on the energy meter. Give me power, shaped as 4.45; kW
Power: 7.49; kW
